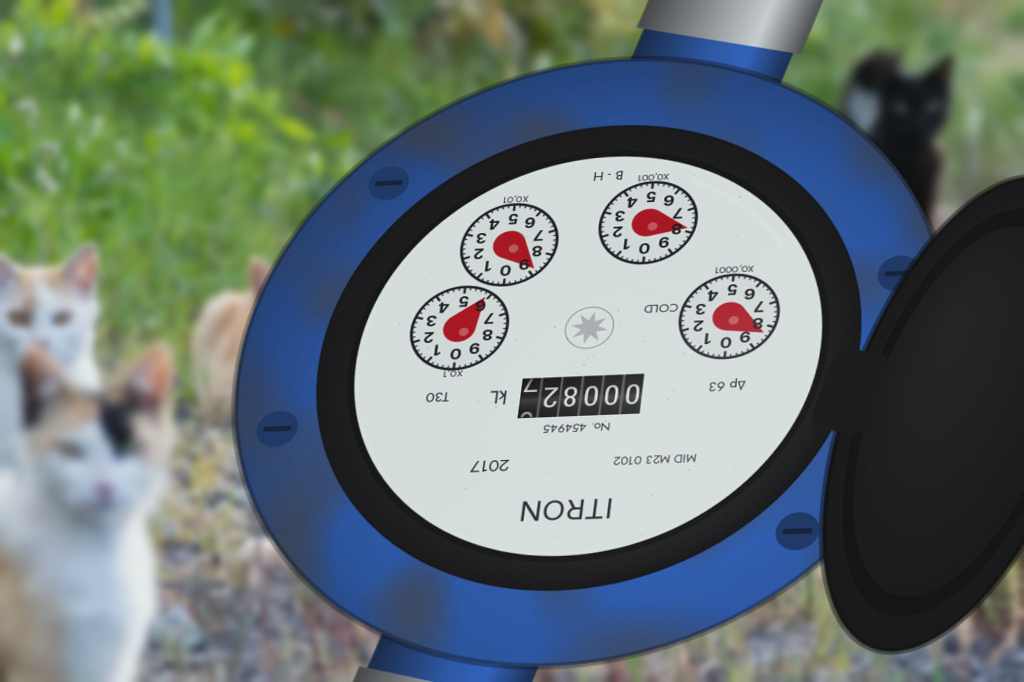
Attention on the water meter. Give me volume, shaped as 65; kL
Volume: 826.5878; kL
